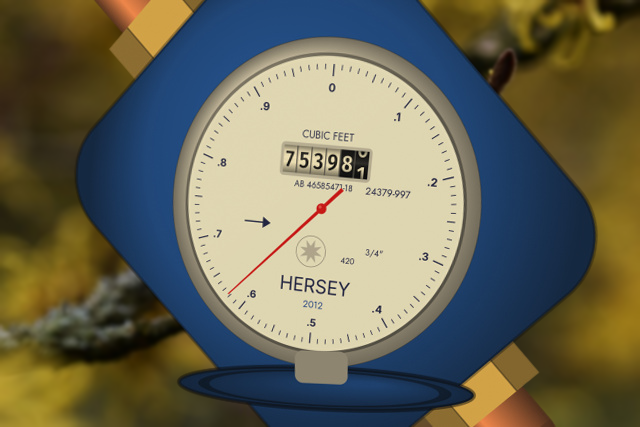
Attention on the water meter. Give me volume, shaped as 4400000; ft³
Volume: 753980.62; ft³
